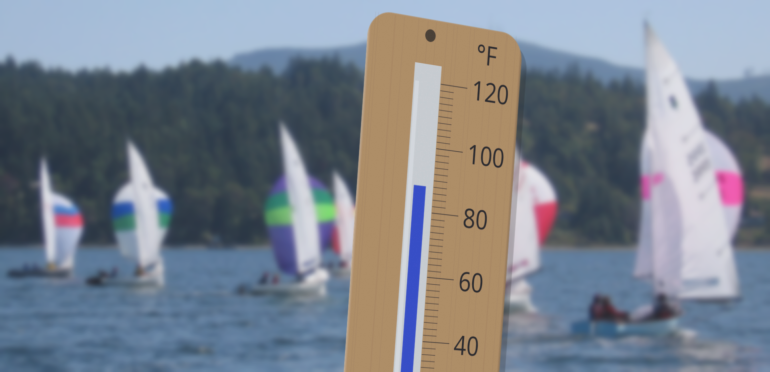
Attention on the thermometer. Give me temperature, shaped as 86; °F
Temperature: 88; °F
